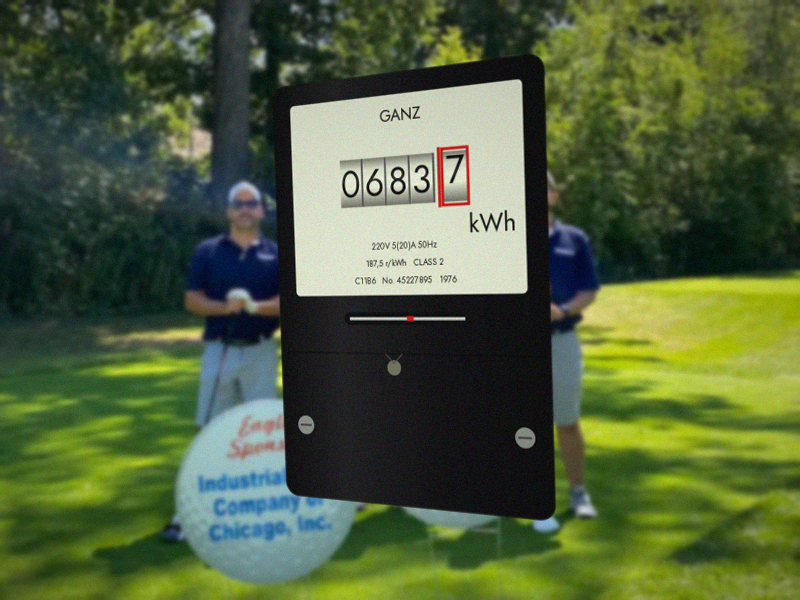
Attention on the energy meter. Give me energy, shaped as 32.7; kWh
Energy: 683.7; kWh
